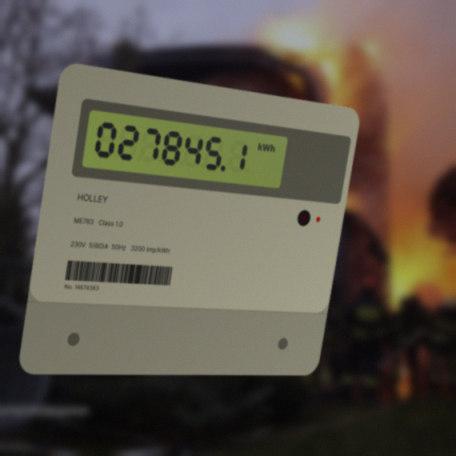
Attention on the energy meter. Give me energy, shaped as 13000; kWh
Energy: 27845.1; kWh
